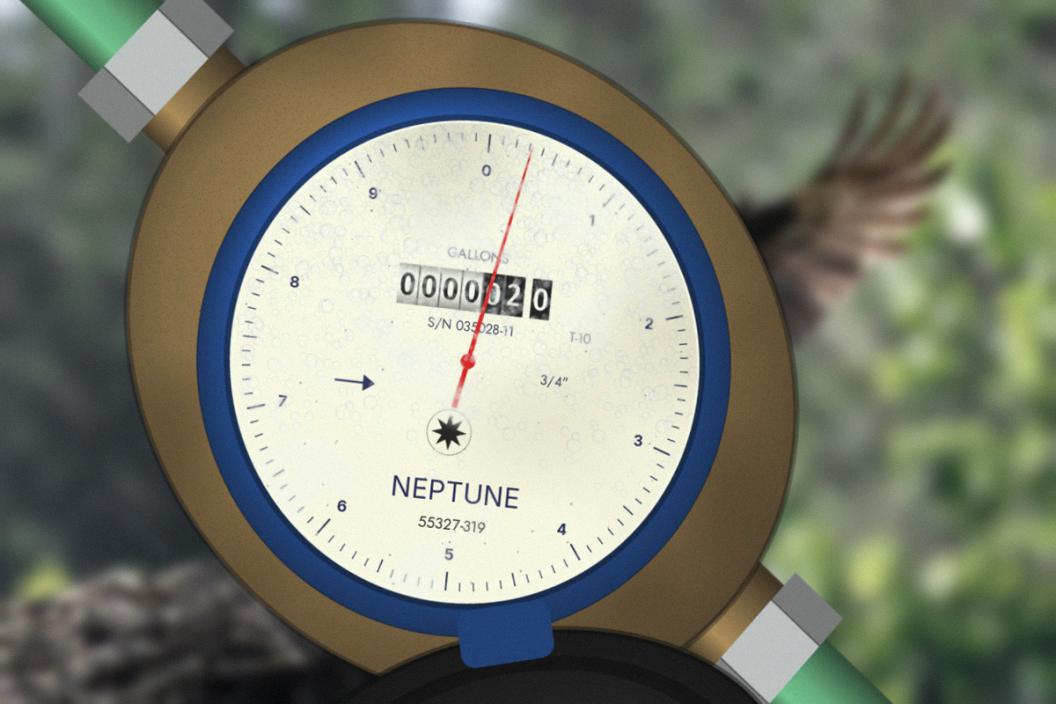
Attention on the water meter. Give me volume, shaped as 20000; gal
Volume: 20.3; gal
